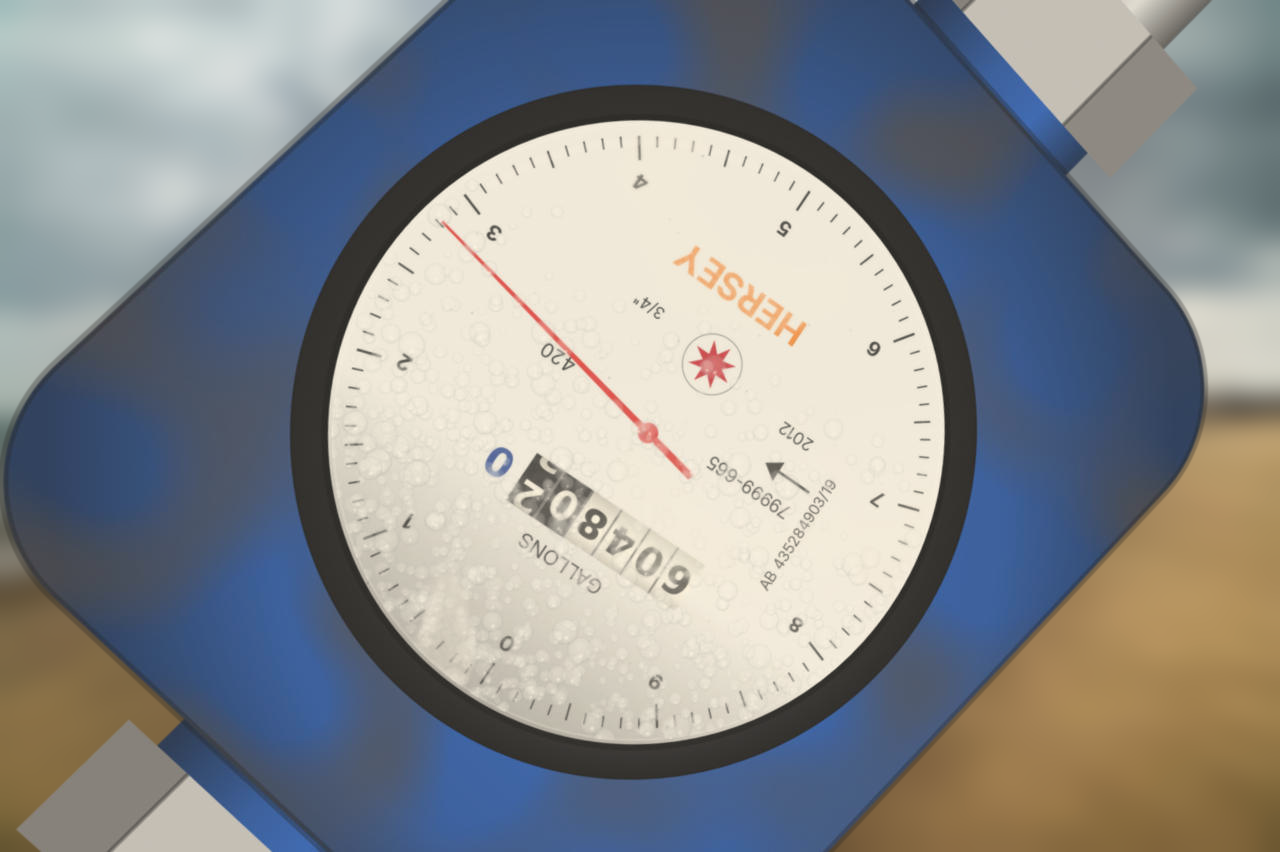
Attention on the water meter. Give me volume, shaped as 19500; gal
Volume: 6048022.8; gal
